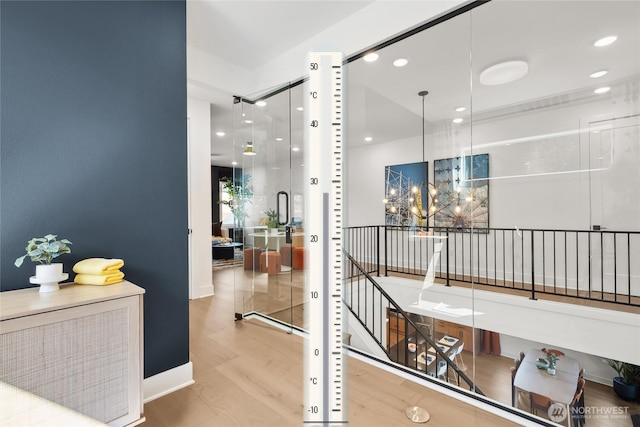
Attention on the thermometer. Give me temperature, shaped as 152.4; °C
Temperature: 28; °C
